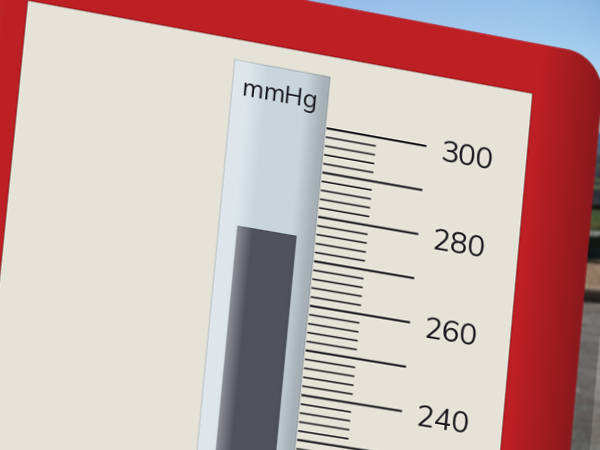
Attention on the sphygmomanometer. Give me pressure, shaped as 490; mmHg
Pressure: 275; mmHg
